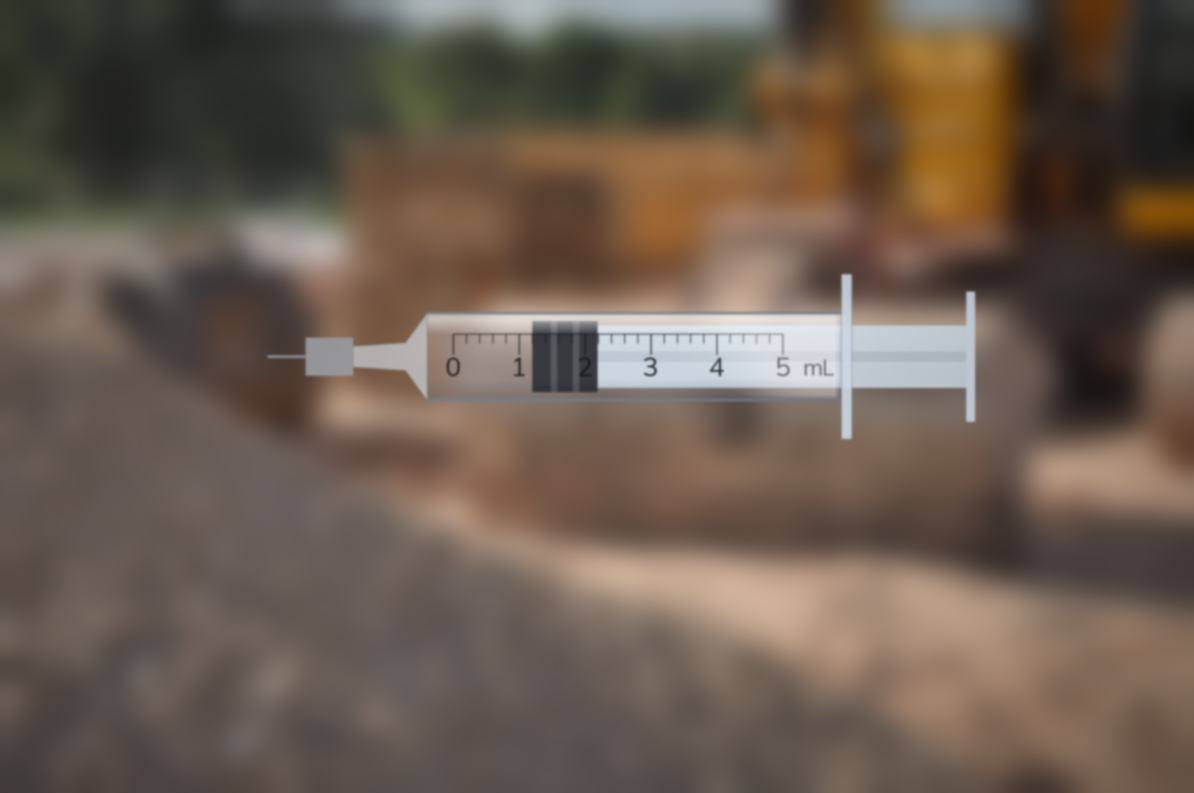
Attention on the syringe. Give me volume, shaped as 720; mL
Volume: 1.2; mL
